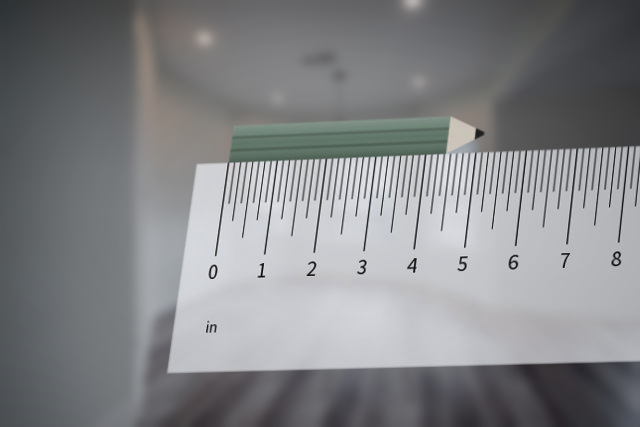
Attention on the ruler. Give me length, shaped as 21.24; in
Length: 5.125; in
